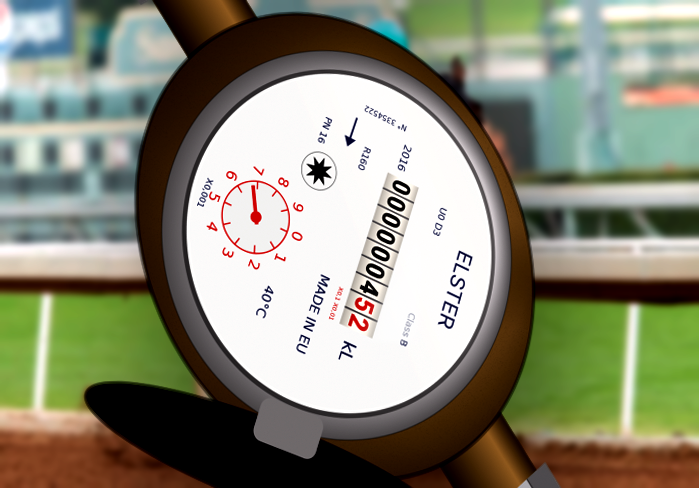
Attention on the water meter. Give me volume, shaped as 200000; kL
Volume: 4.526; kL
